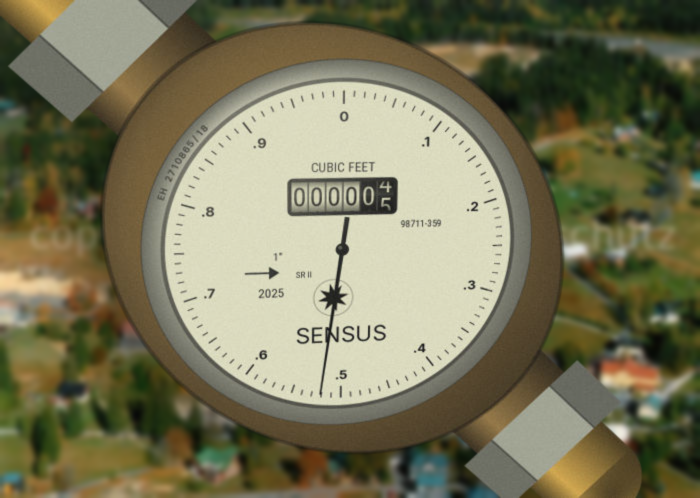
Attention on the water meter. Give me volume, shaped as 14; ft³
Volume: 4.52; ft³
